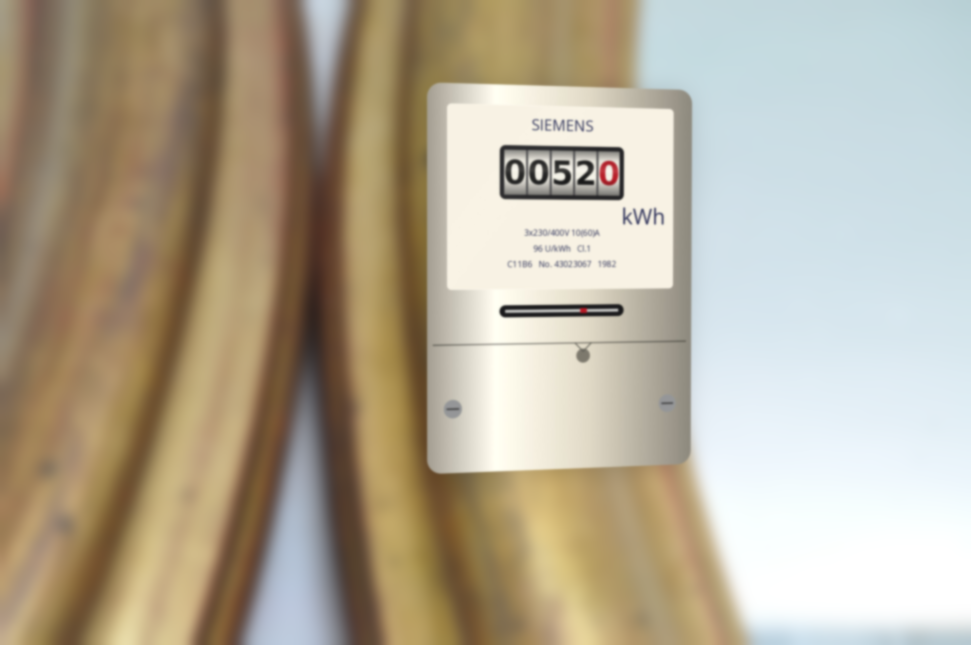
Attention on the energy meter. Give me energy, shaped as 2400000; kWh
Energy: 52.0; kWh
